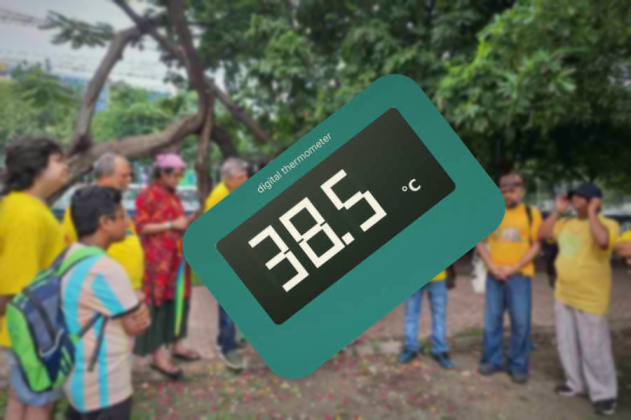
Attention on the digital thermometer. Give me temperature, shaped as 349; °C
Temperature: 38.5; °C
